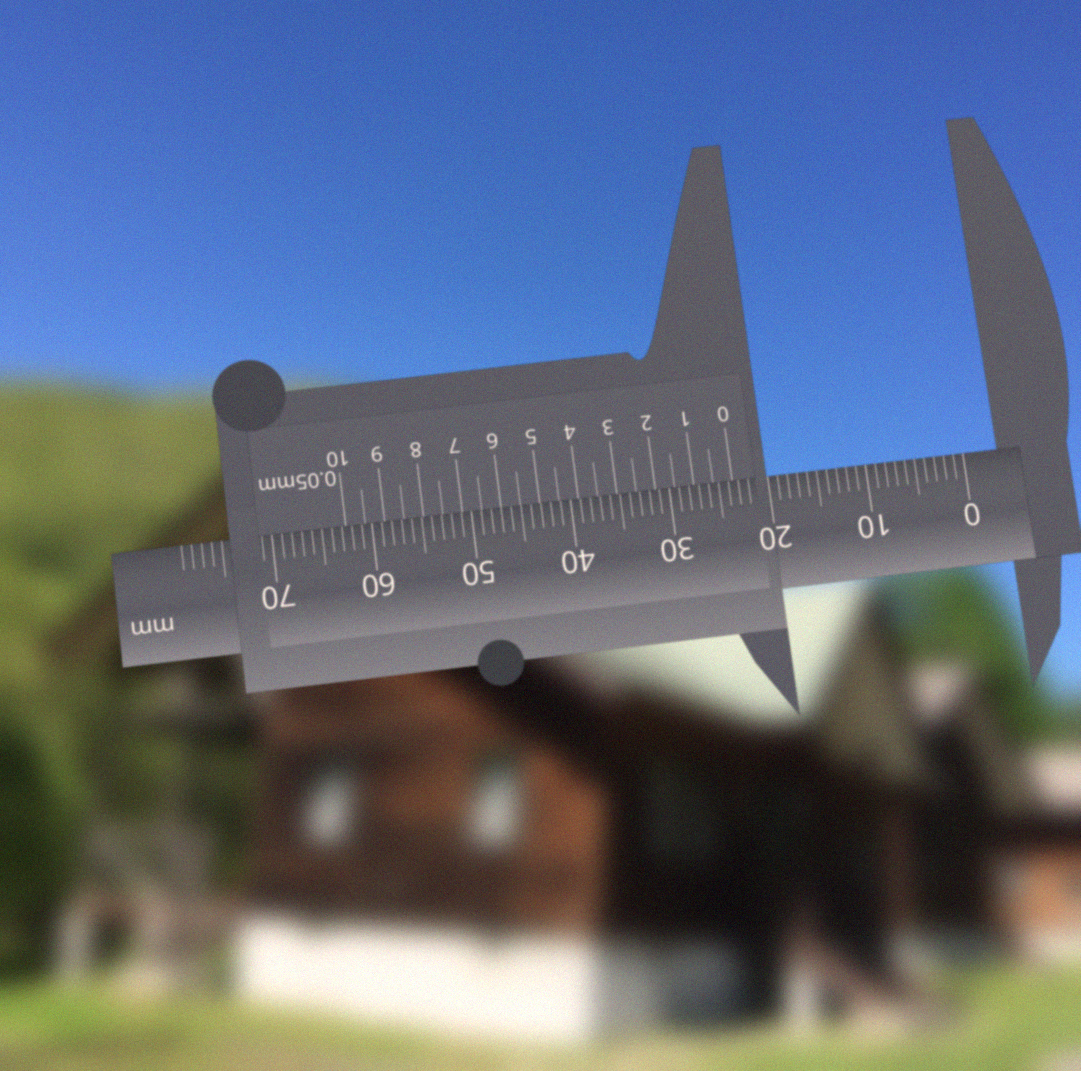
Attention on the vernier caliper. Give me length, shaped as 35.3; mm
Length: 23.6; mm
